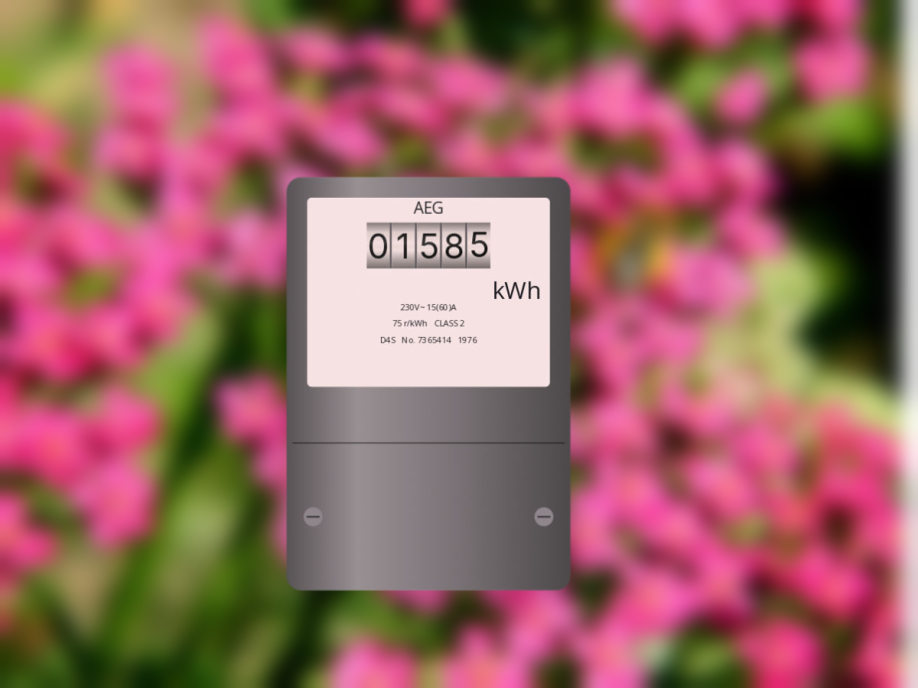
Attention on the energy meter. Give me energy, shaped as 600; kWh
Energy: 1585; kWh
